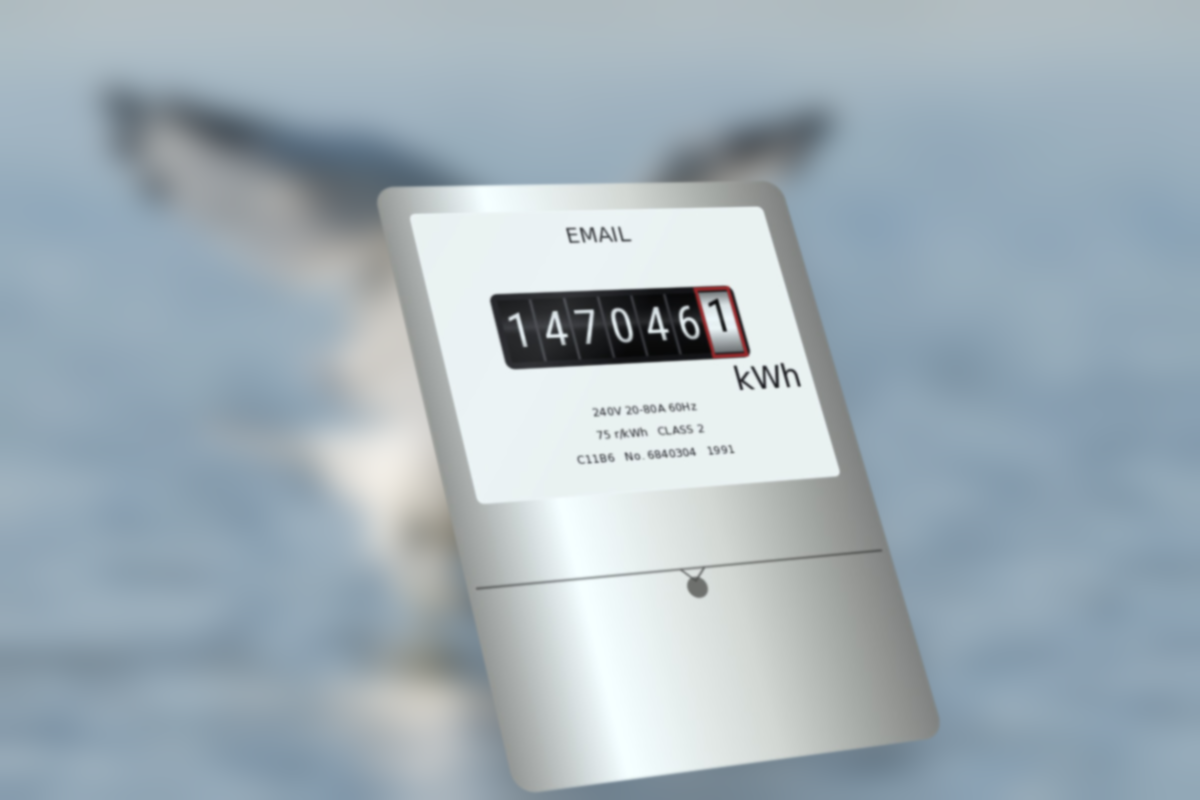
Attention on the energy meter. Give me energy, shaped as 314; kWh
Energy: 147046.1; kWh
